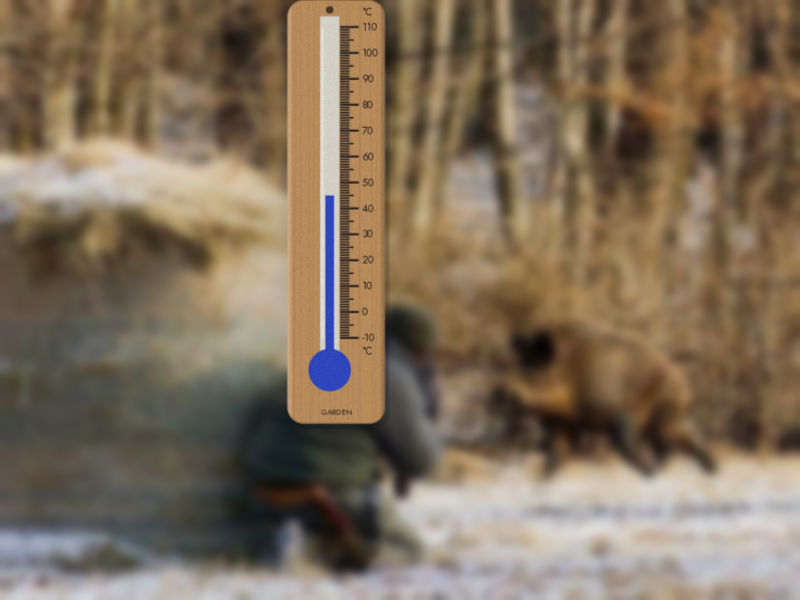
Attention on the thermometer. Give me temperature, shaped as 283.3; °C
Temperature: 45; °C
